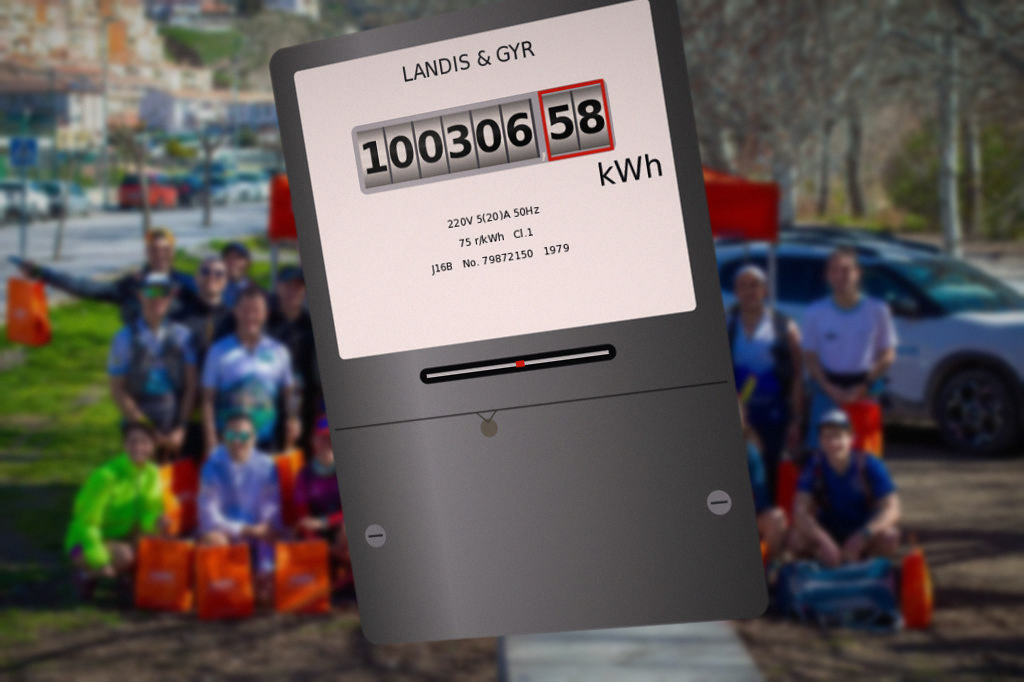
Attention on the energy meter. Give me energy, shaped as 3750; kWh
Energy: 100306.58; kWh
